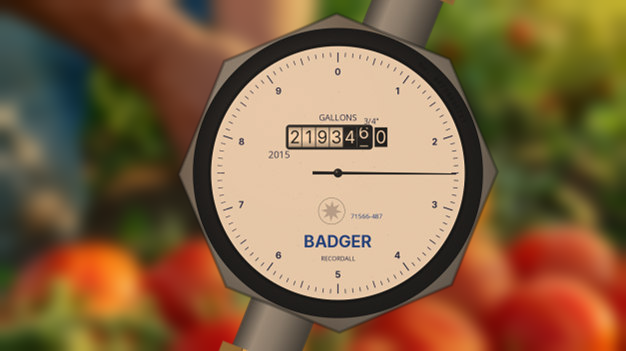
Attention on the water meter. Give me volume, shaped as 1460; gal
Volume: 2193462.5; gal
